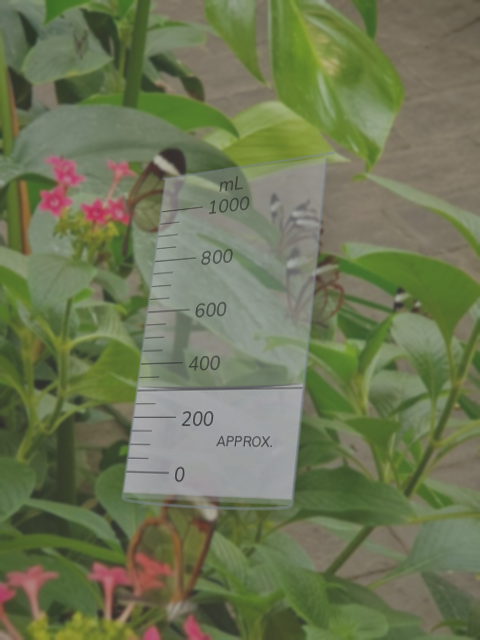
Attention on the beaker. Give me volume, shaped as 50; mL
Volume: 300; mL
